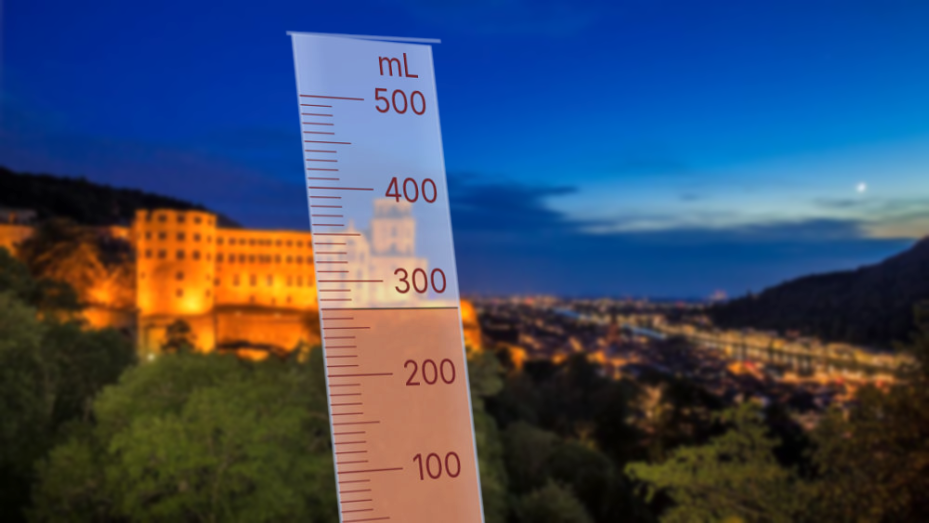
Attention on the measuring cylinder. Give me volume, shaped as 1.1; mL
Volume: 270; mL
